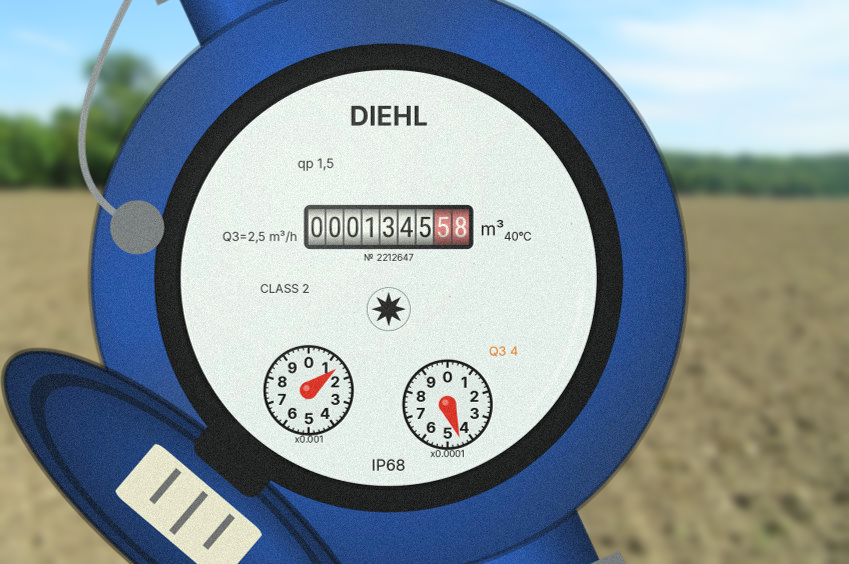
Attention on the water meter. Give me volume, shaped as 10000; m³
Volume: 1345.5814; m³
